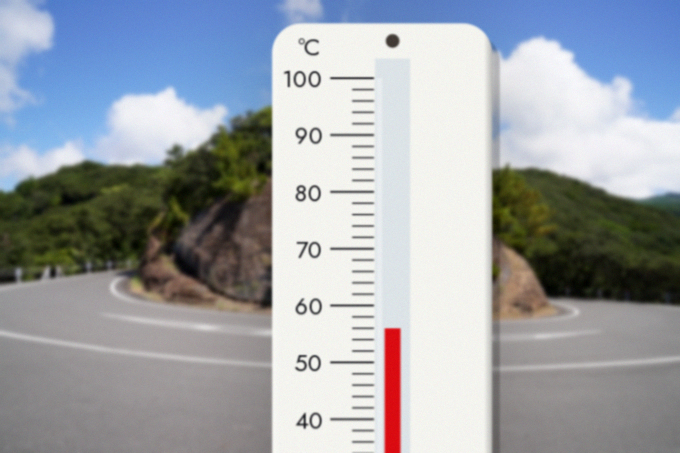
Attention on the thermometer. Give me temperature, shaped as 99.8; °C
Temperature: 56; °C
